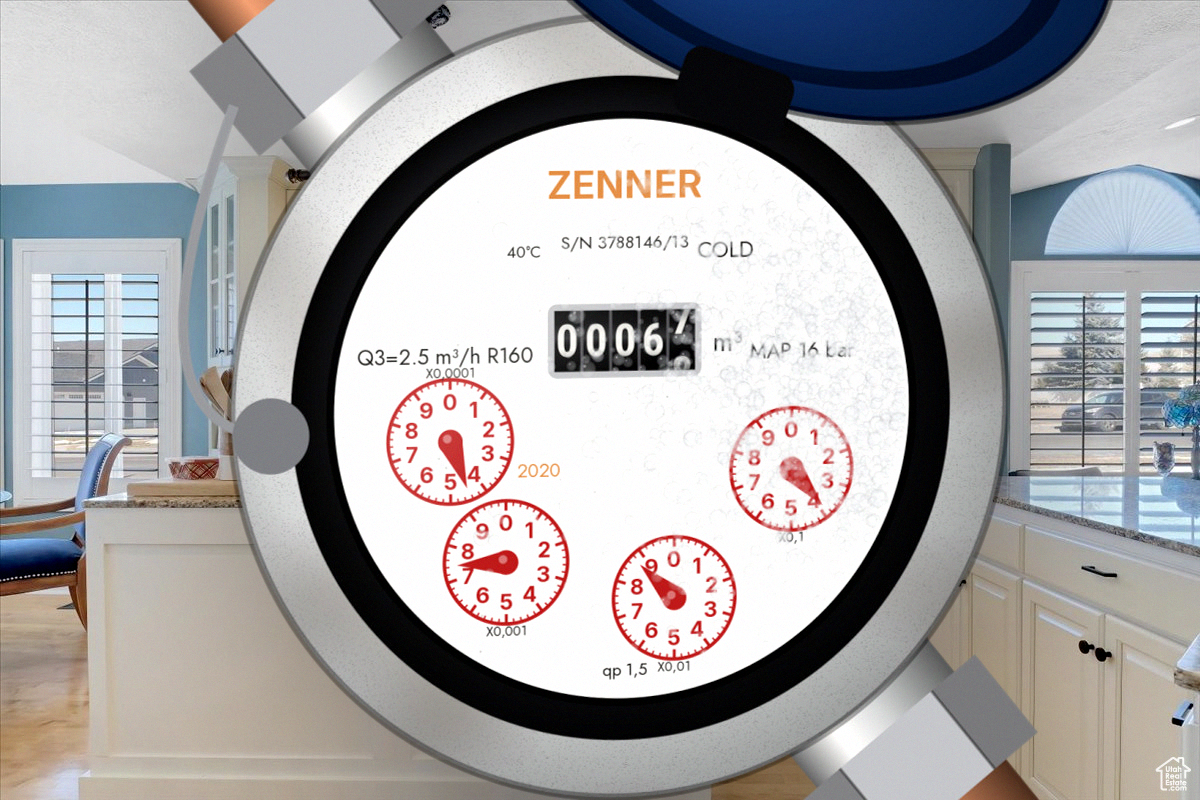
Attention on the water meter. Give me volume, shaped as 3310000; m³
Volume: 67.3874; m³
